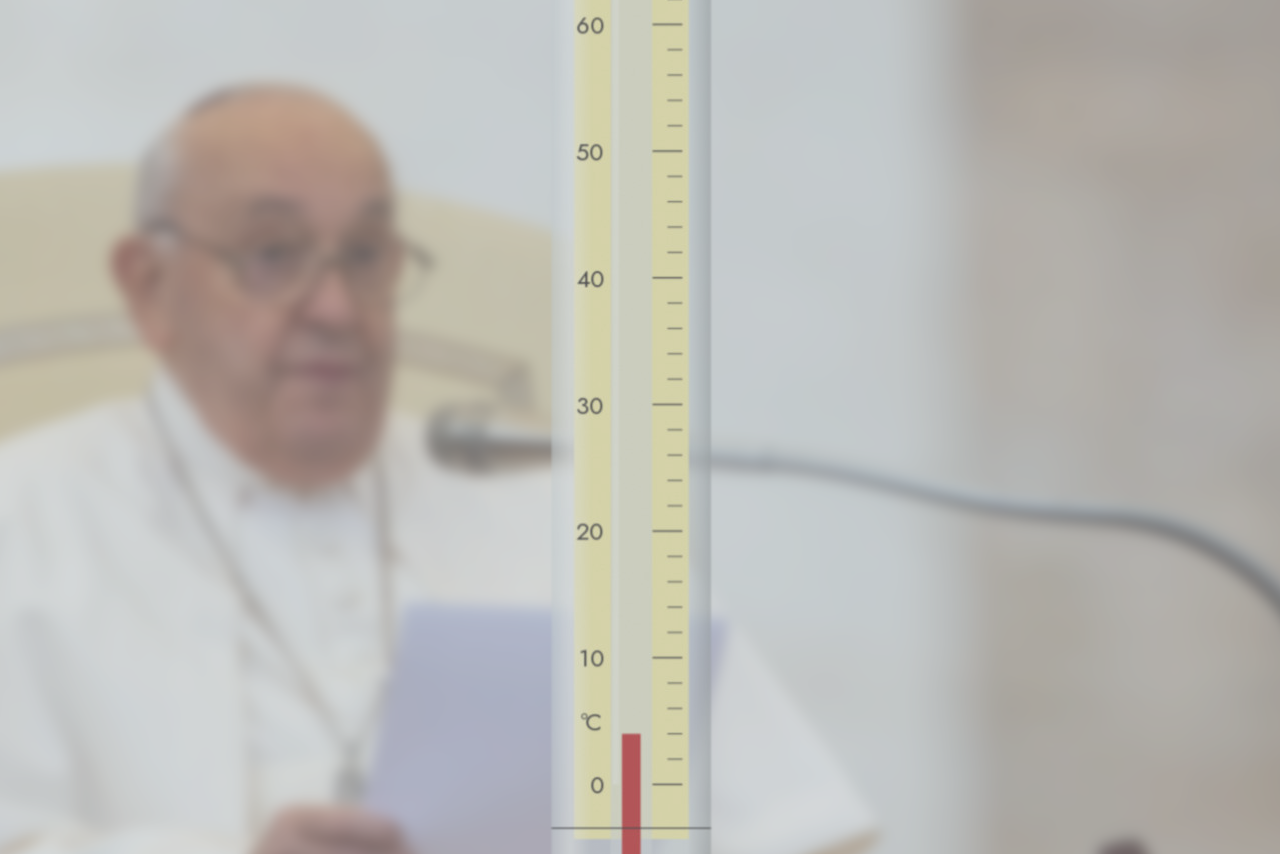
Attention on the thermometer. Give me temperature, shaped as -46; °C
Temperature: 4; °C
